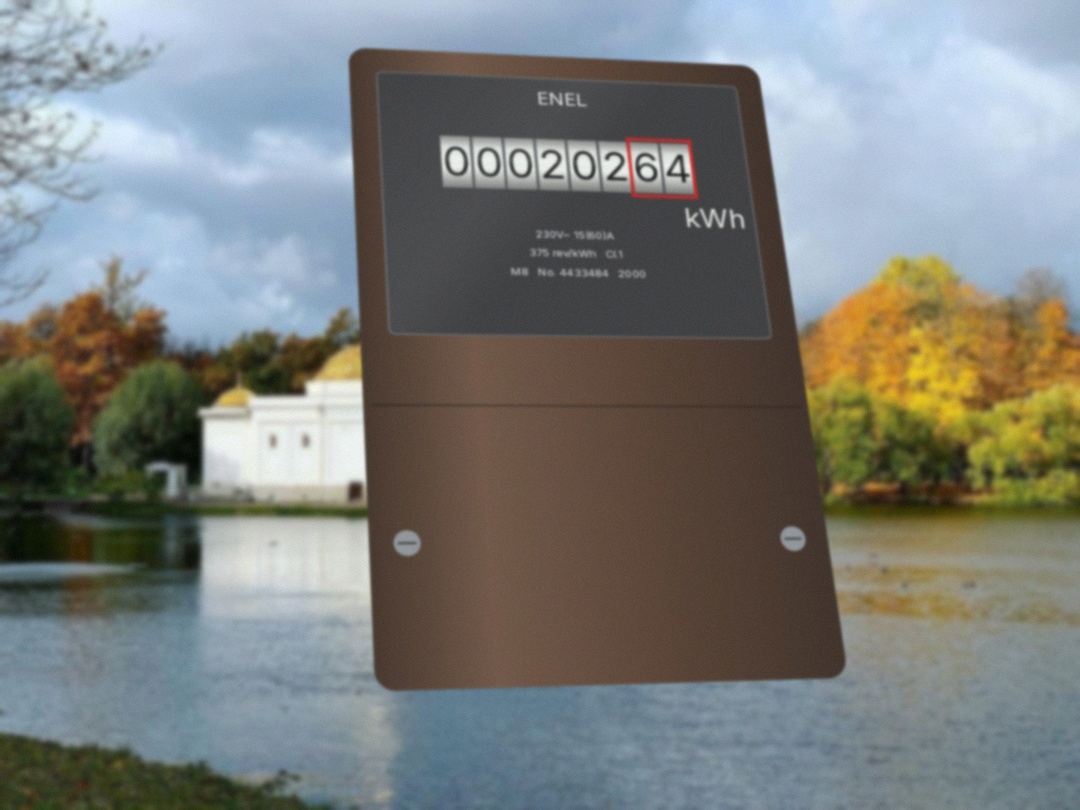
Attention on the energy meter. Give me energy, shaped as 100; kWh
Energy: 202.64; kWh
